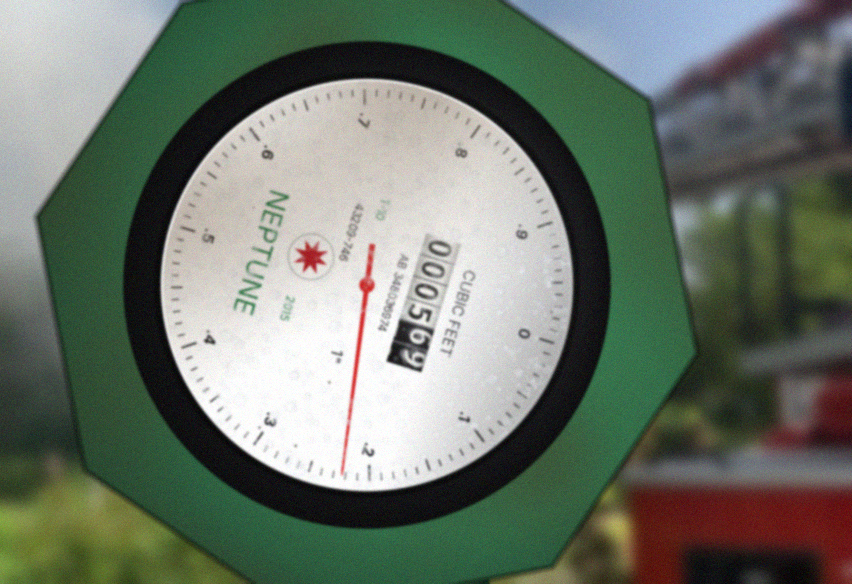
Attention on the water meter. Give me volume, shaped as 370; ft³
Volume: 569.22; ft³
